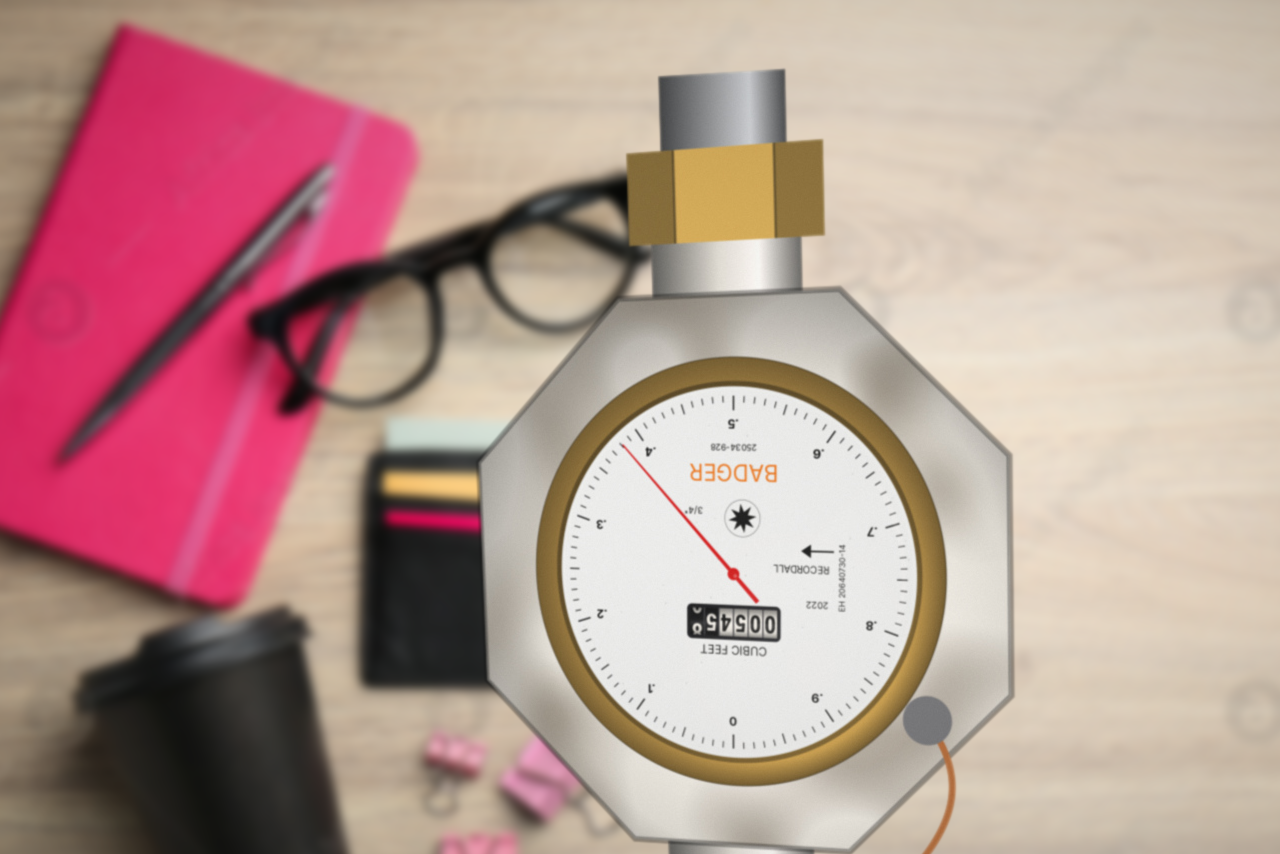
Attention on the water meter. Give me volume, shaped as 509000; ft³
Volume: 5458.38; ft³
